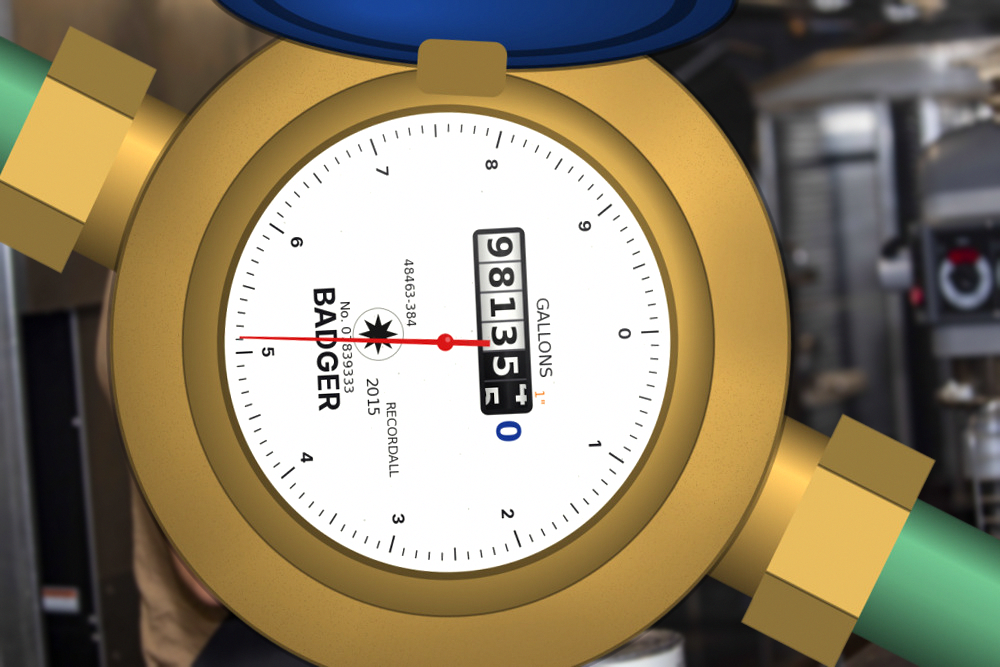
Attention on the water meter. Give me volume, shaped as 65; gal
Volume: 9813545.1; gal
